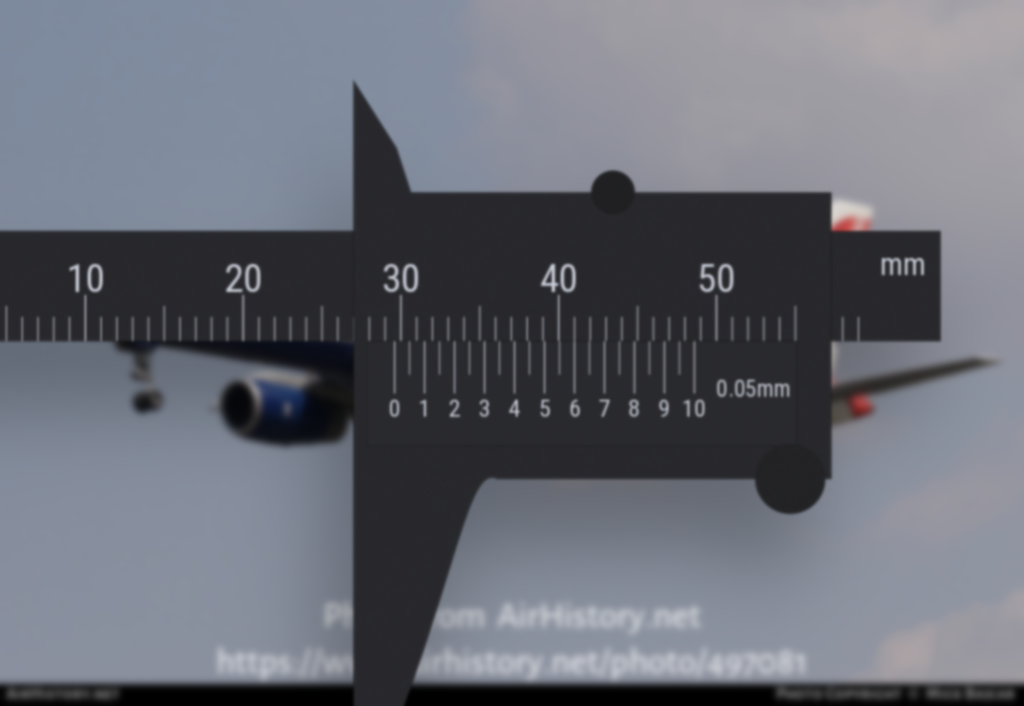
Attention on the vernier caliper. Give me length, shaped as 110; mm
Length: 29.6; mm
